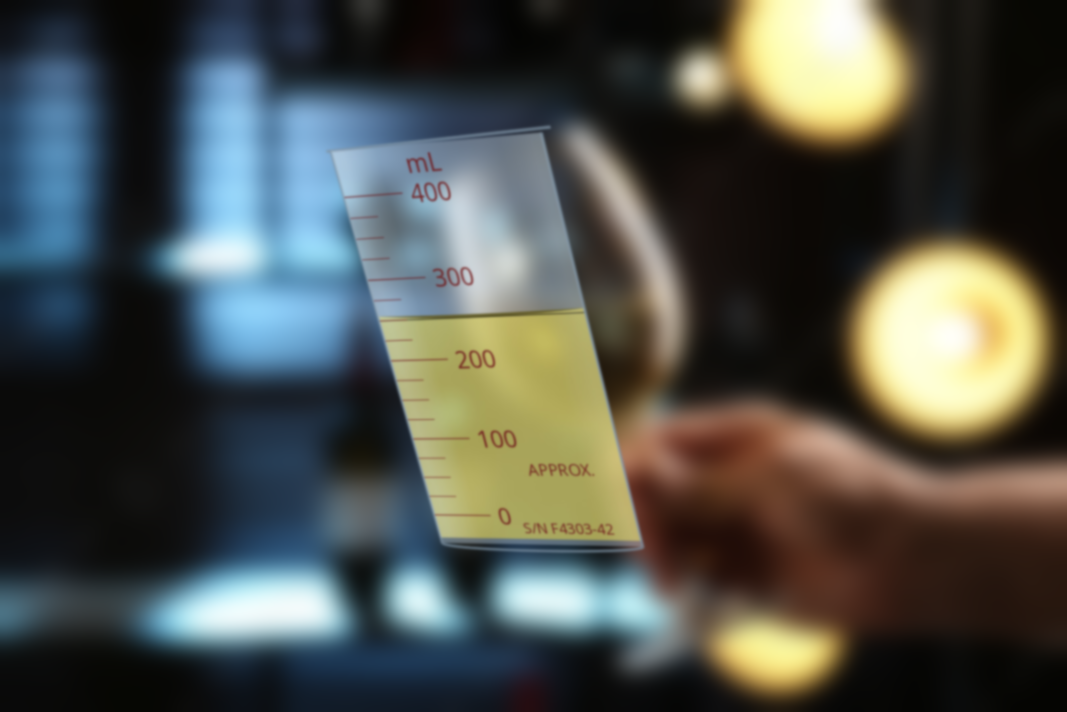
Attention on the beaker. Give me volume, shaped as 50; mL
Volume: 250; mL
